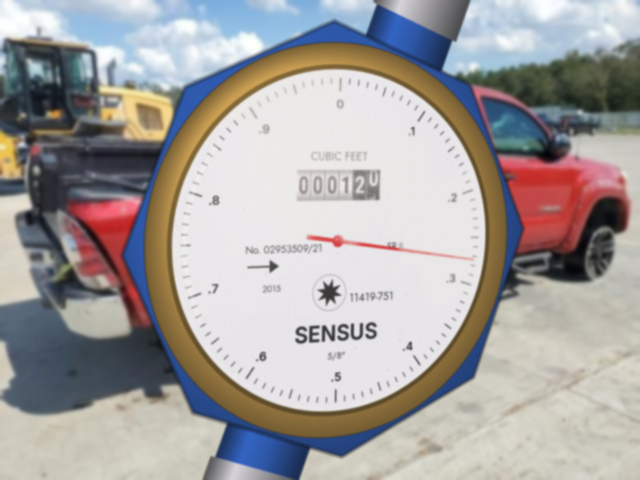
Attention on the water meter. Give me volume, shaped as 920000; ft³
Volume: 120.27; ft³
